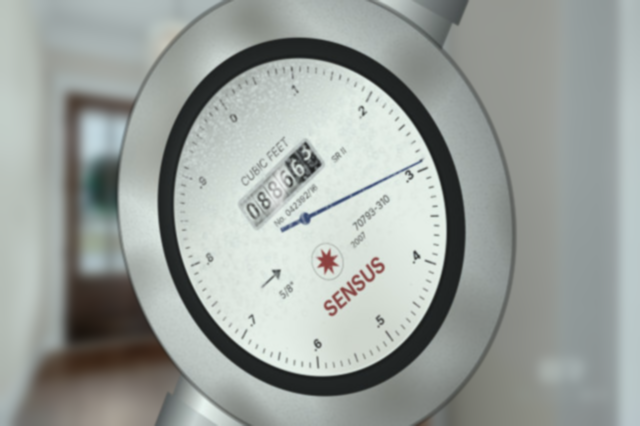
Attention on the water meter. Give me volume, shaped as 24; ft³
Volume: 88663.29; ft³
